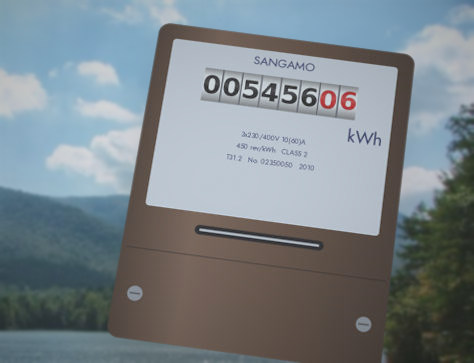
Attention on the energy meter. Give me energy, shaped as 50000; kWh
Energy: 5456.06; kWh
